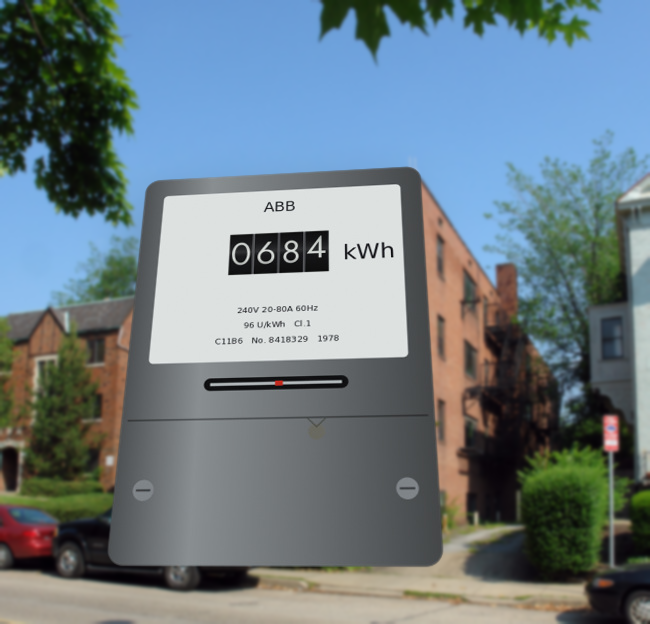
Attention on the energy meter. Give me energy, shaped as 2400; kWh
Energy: 684; kWh
